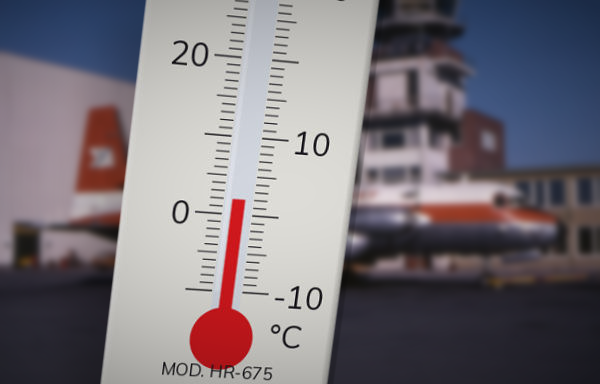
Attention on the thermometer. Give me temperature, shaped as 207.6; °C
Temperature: 2; °C
